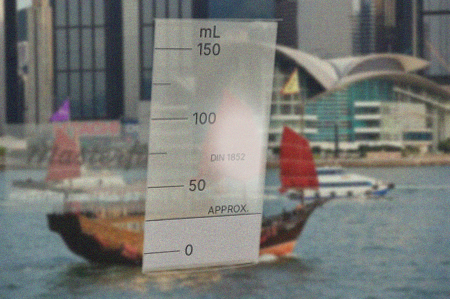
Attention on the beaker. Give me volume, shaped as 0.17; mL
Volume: 25; mL
